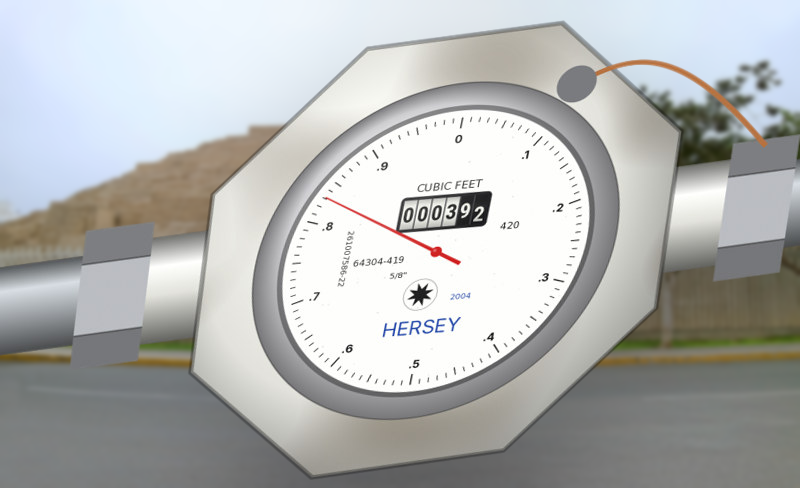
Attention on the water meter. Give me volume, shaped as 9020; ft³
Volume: 391.83; ft³
